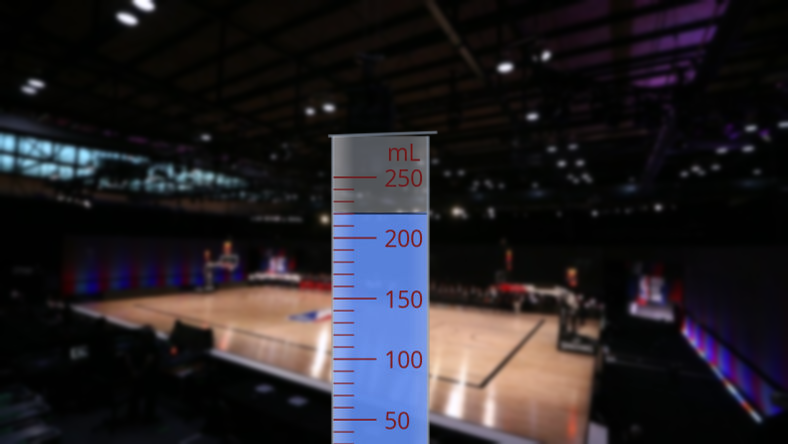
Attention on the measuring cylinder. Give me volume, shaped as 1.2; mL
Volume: 220; mL
